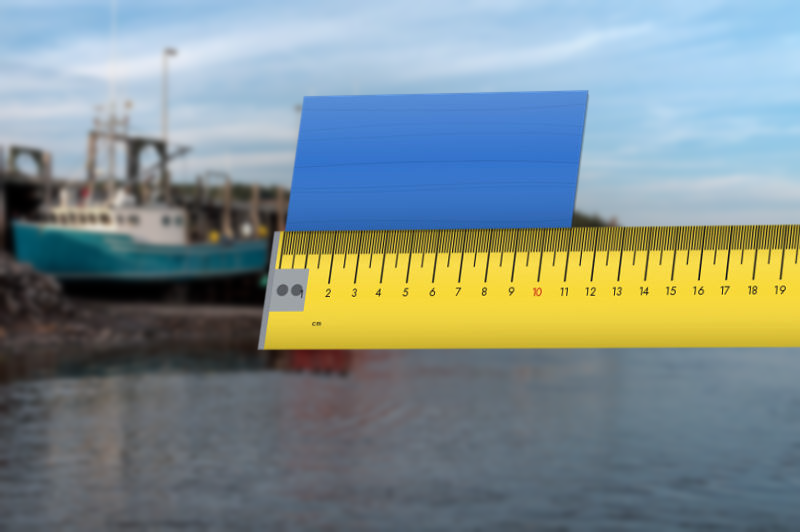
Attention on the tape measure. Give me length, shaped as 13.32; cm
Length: 11; cm
